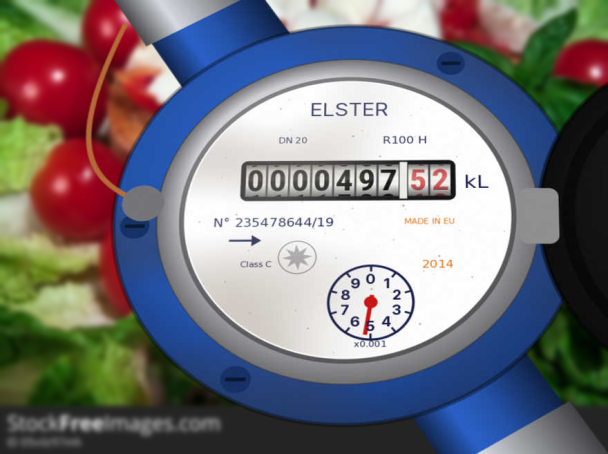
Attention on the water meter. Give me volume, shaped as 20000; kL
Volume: 497.525; kL
